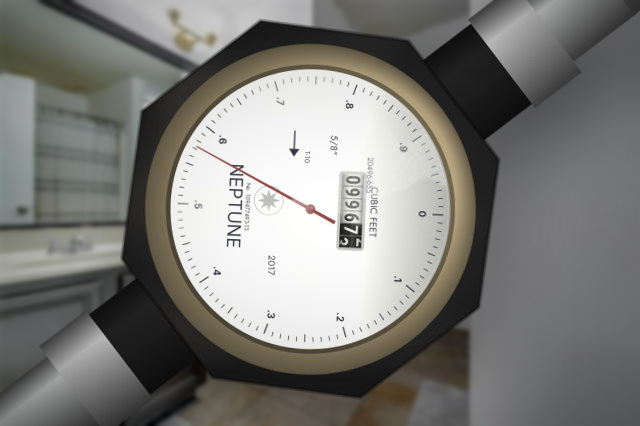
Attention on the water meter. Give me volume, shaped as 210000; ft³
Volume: 99672.57; ft³
